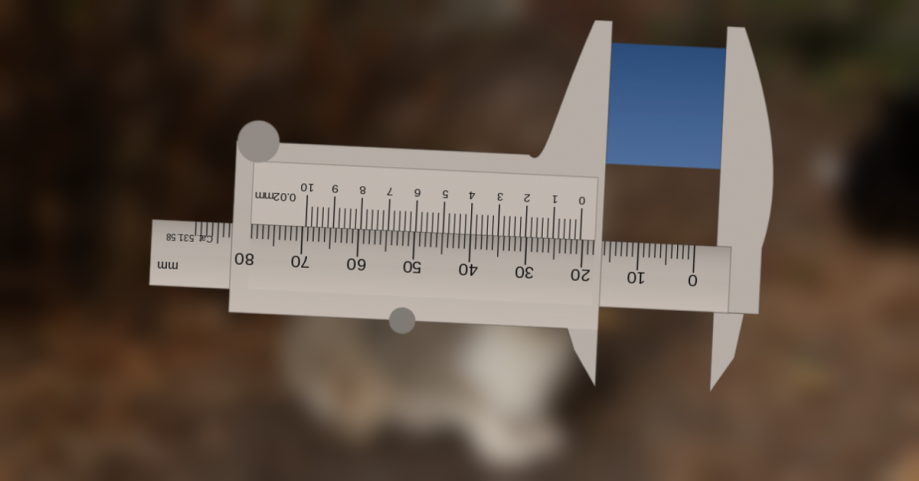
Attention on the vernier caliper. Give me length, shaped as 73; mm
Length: 20.4; mm
